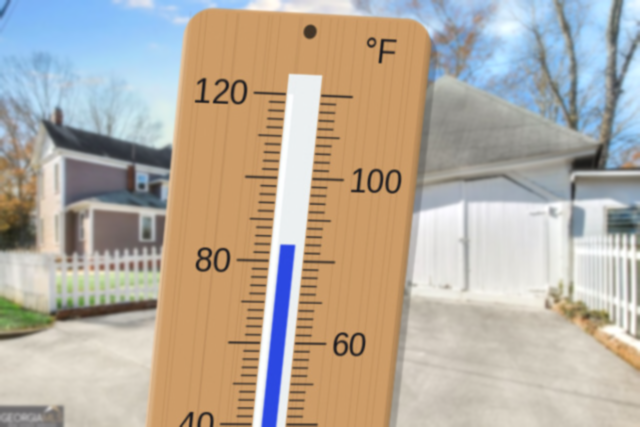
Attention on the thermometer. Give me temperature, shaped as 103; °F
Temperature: 84; °F
